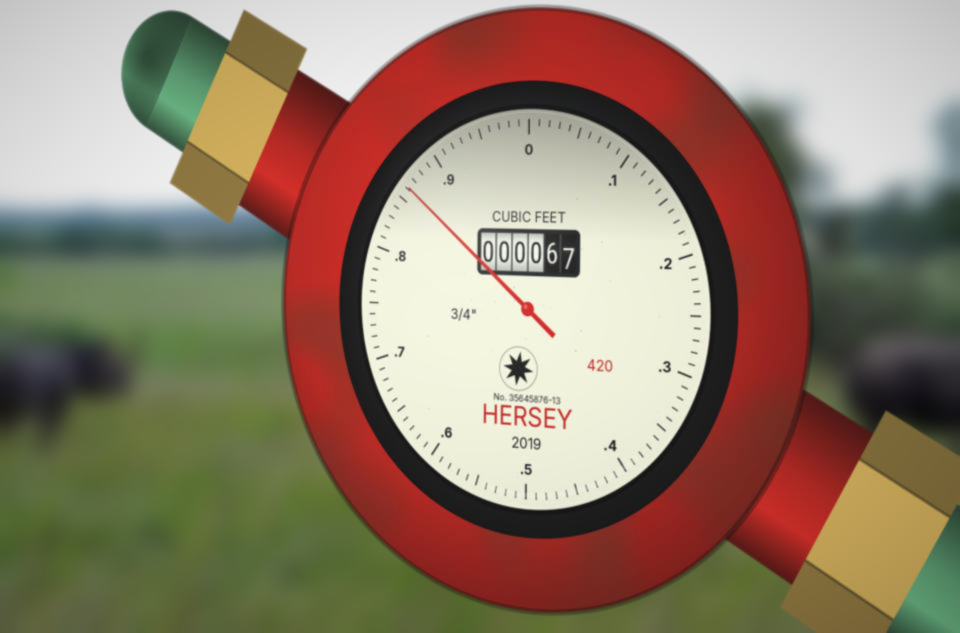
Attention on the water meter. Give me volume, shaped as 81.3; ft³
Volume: 66.86; ft³
